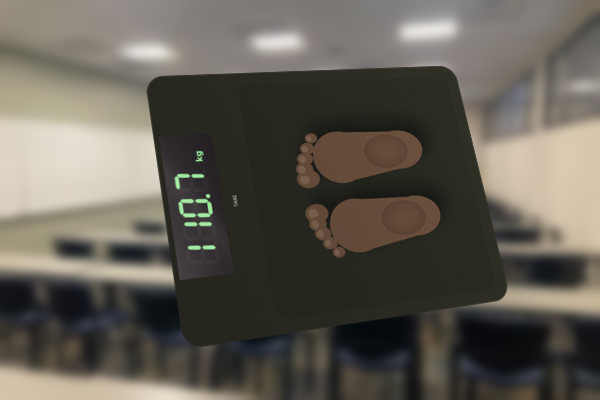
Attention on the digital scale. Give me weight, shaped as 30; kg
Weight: 110.7; kg
